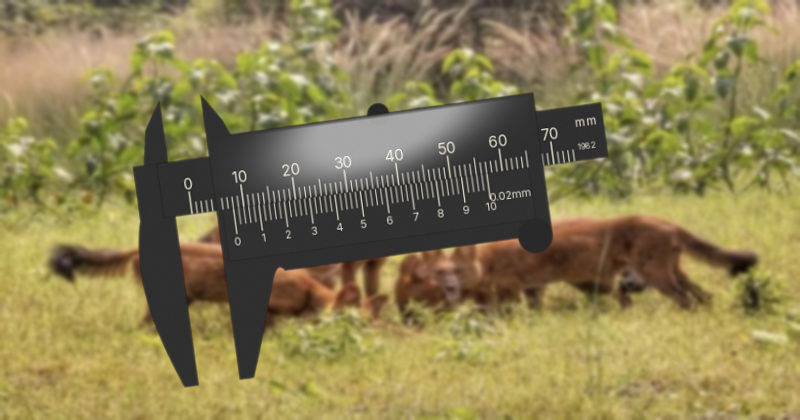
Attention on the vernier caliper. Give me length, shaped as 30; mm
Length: 8.0; mm
